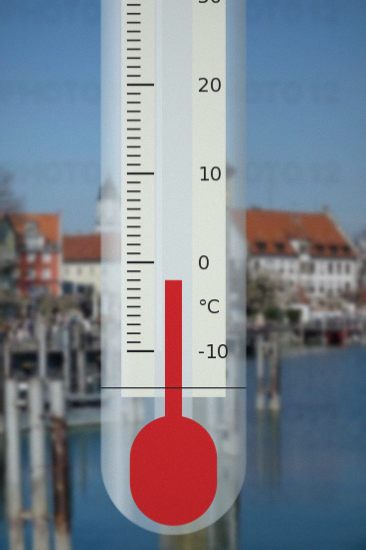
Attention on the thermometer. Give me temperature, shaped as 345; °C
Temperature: -2; °C
